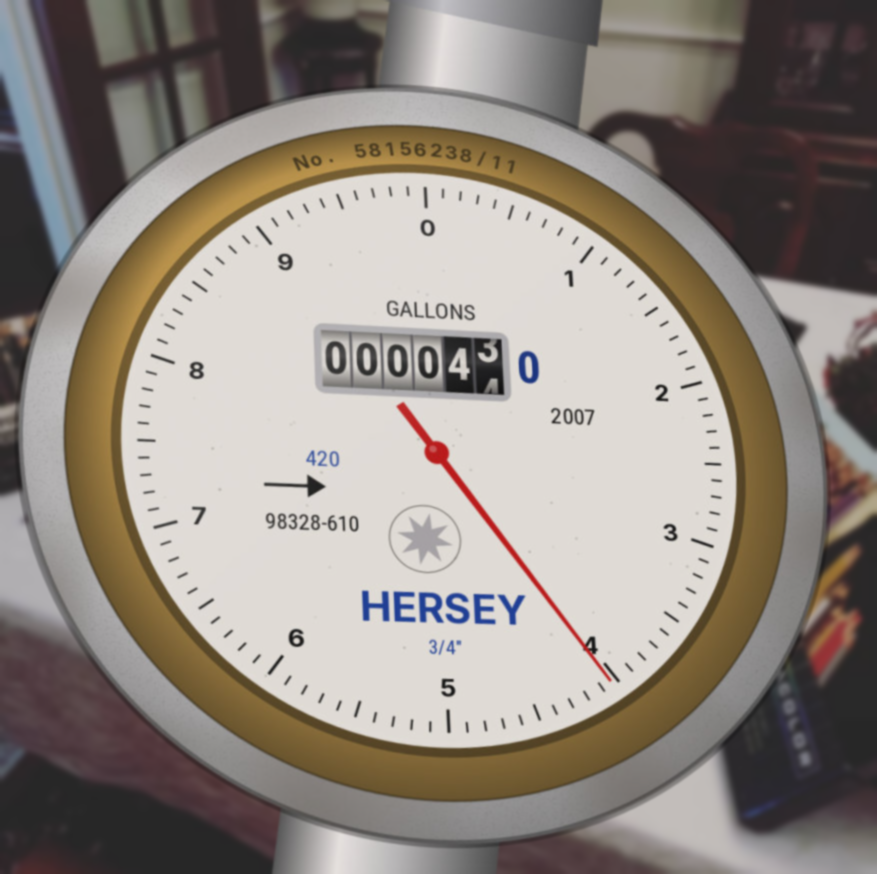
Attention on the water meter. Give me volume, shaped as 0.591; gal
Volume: 434.0; gal
